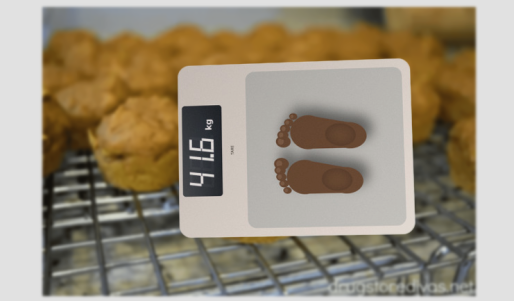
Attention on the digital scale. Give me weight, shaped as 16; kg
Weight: 41.6; kg
